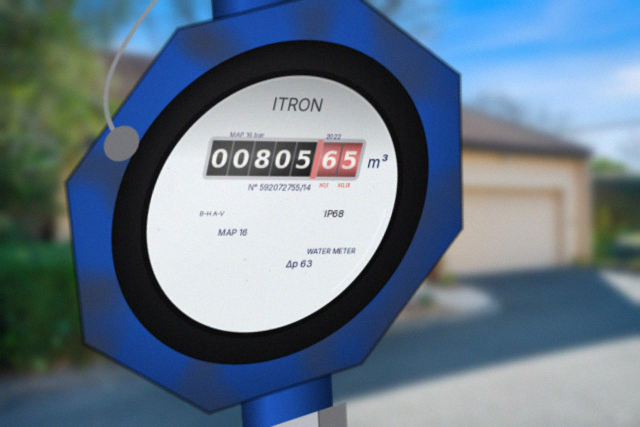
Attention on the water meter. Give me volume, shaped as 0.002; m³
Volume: 805.65; m³
